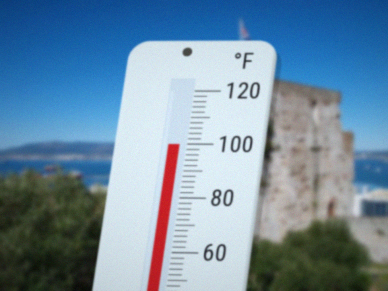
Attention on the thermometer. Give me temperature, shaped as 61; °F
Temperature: 100; °F
